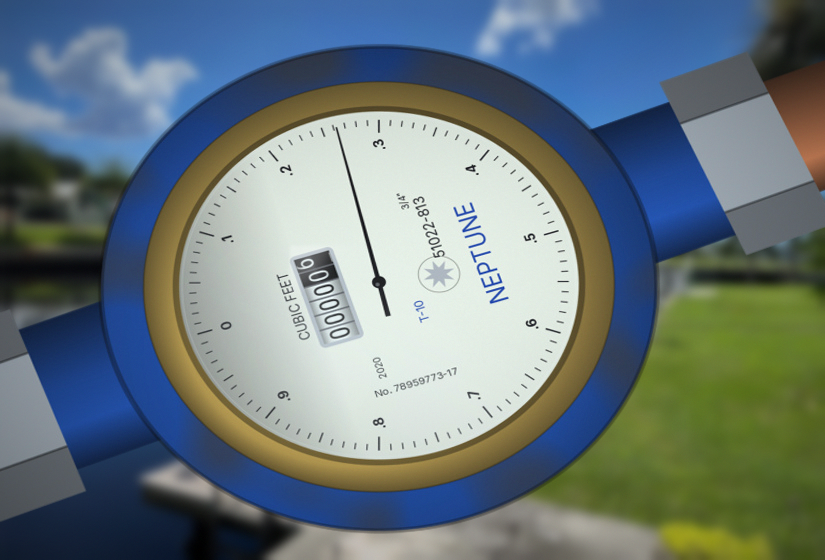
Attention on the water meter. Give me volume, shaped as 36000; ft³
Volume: 6.26; ft³
